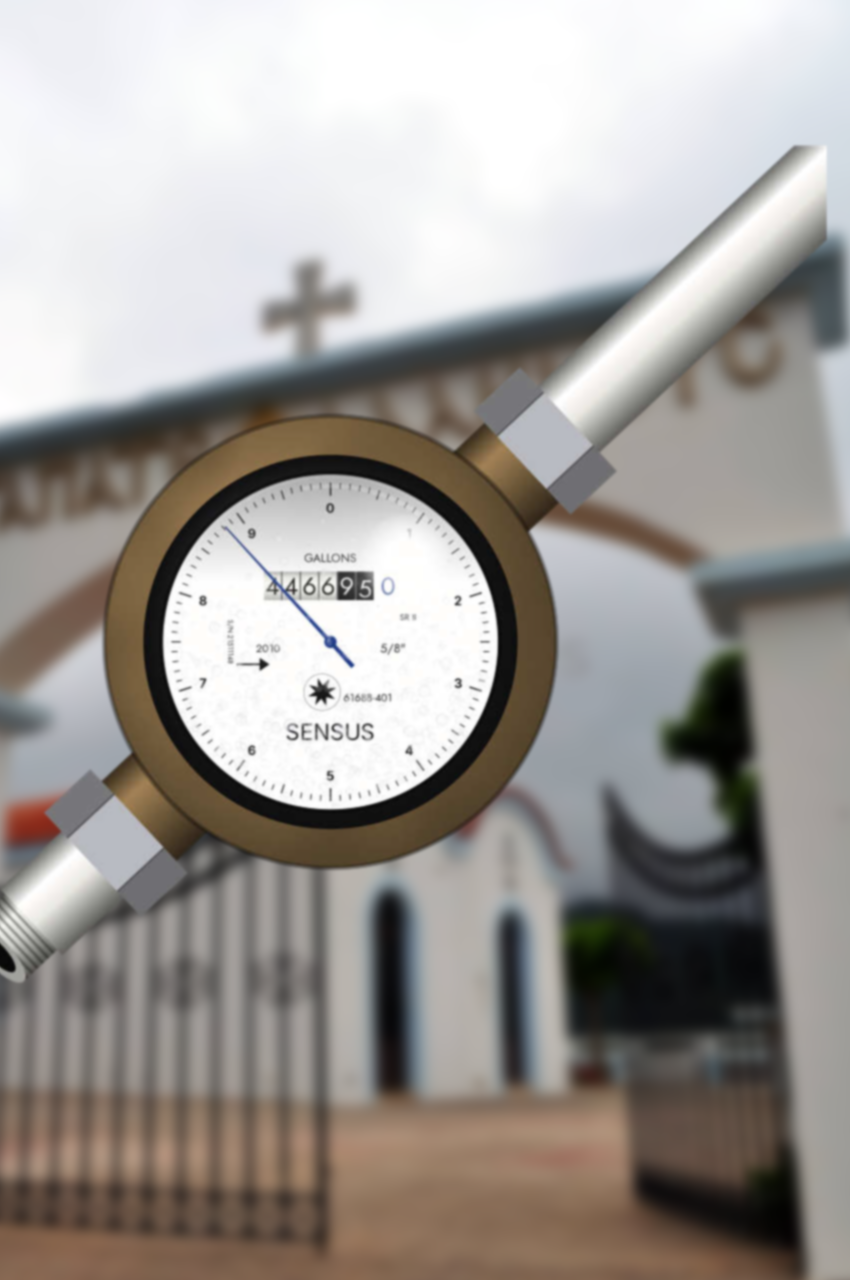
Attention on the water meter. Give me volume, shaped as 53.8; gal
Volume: 4466948.8; gal
